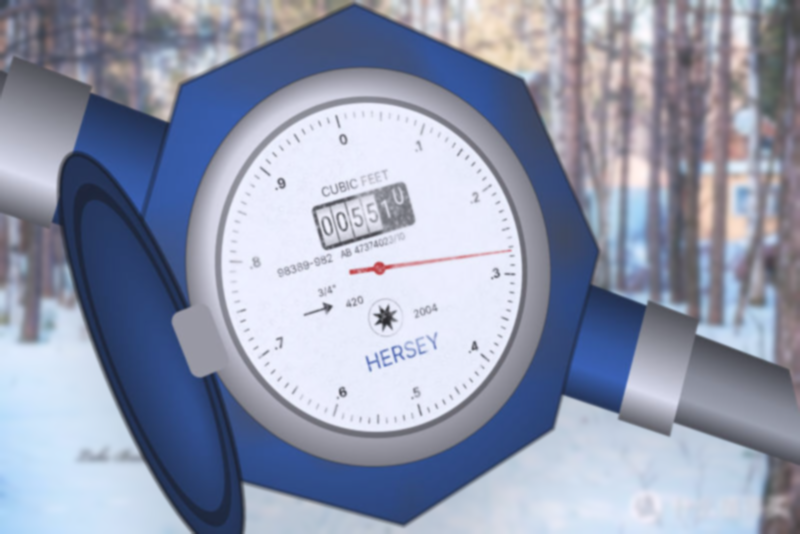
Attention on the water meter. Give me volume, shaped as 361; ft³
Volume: 5510.27; ft³
